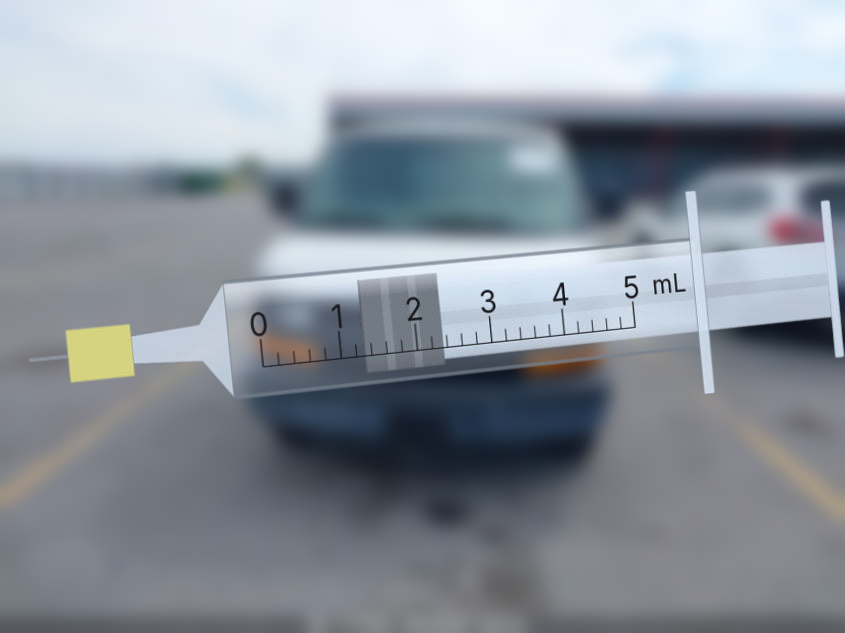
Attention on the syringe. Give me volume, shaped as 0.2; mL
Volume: 1.3; mL
